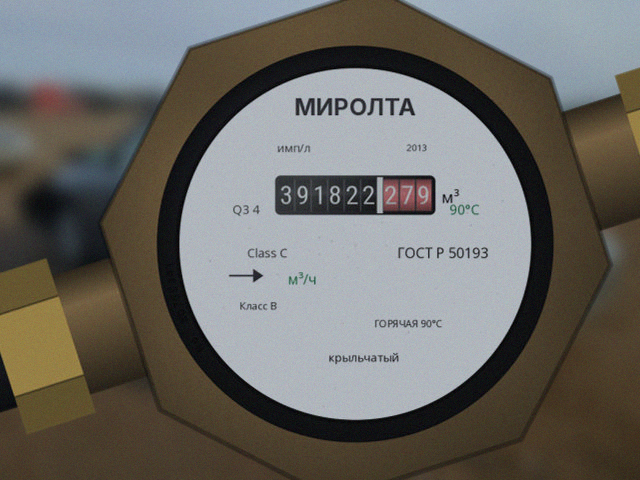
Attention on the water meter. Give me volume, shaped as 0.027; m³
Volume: 391822.279; m³
